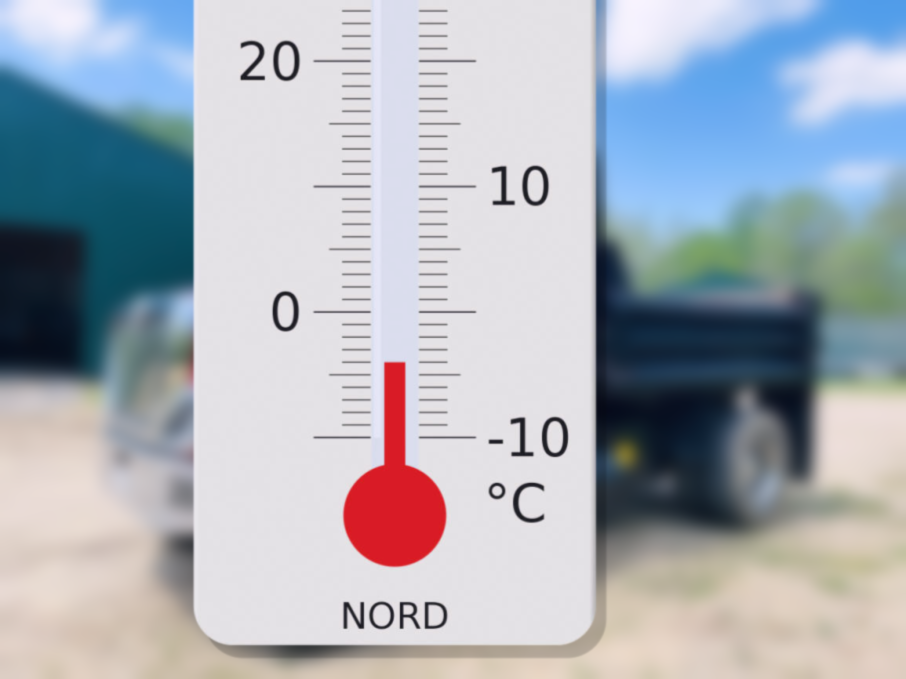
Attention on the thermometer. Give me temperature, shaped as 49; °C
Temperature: -4; °C
